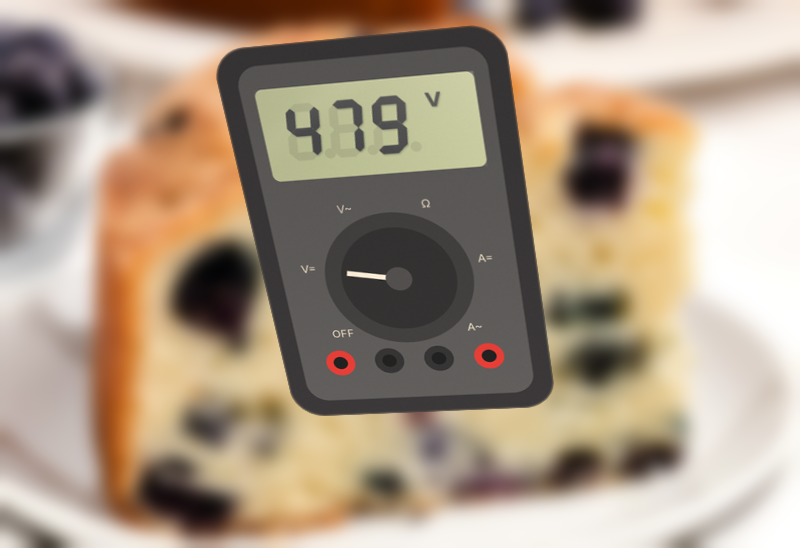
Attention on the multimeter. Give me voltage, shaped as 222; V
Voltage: 479; V
